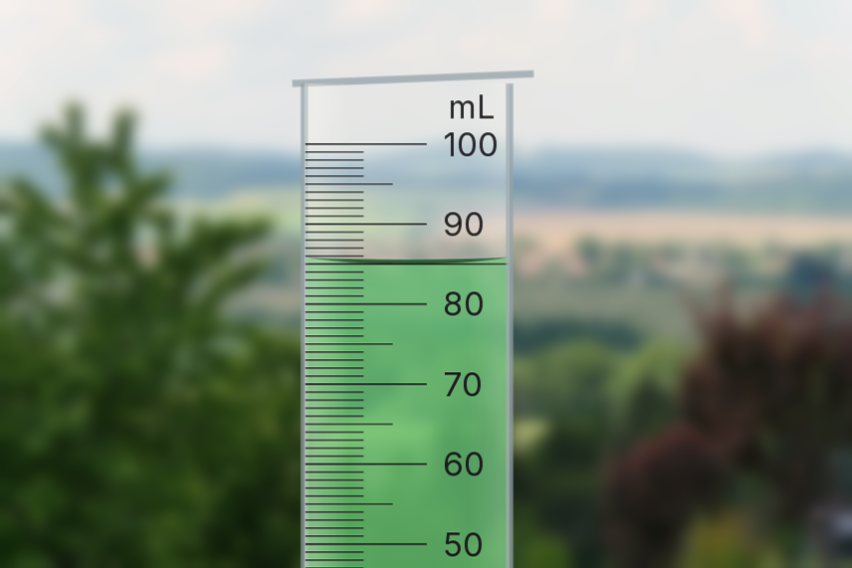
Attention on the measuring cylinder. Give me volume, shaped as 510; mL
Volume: 85; mL
